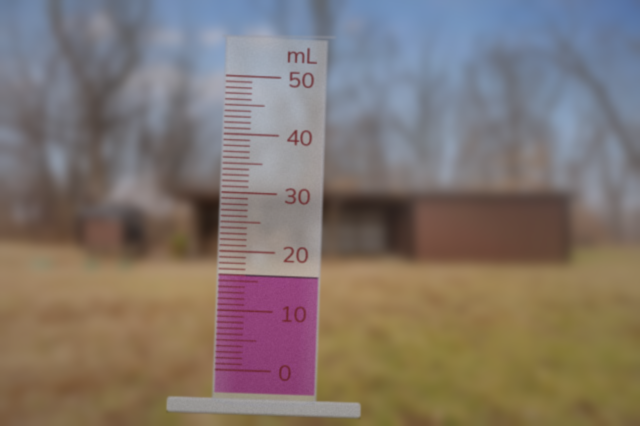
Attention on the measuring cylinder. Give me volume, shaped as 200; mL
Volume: 16; mL
